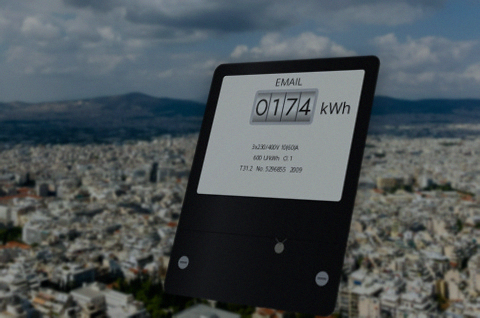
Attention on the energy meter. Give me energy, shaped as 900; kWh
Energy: 174; kWh
